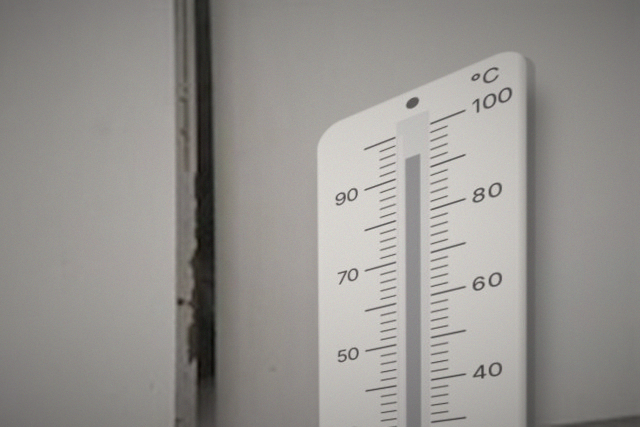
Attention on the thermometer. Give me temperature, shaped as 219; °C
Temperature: 94; °C
